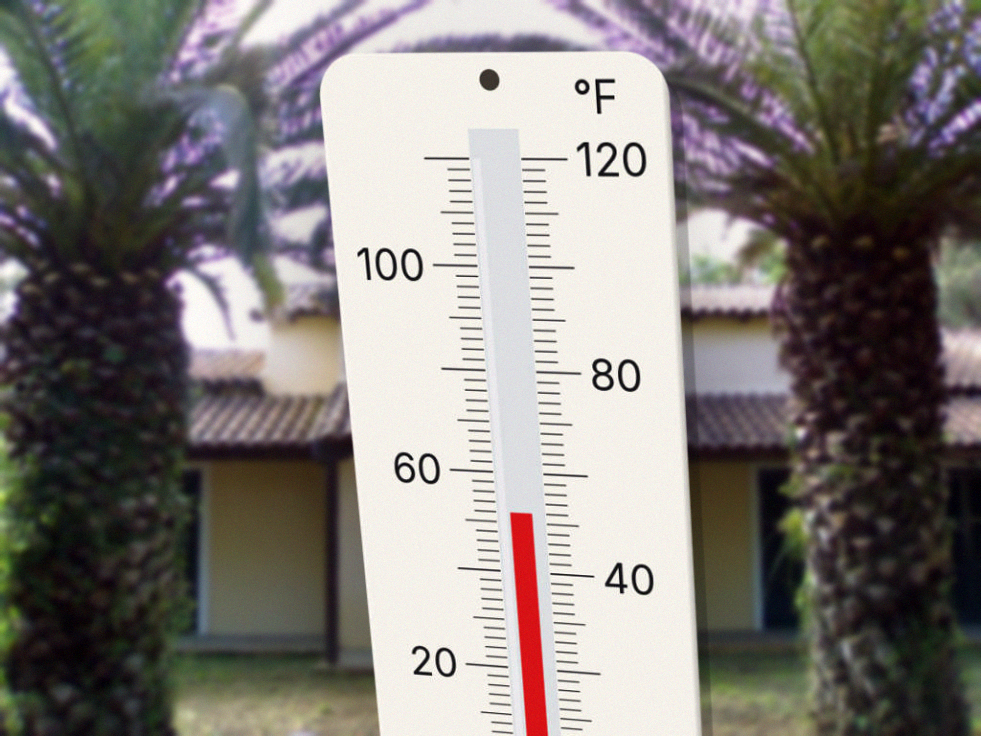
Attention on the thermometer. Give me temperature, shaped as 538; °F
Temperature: 52; °F
